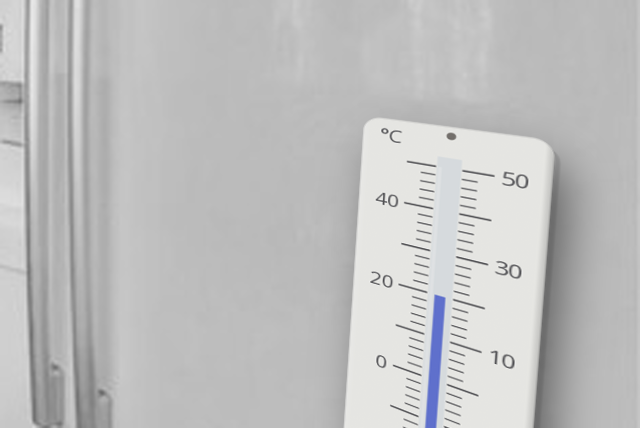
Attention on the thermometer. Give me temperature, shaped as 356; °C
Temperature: 20; °C
